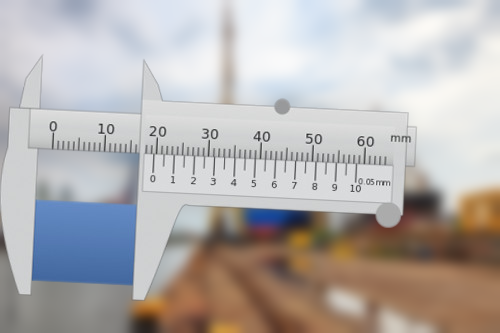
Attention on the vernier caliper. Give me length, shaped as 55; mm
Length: 19.5; mm
